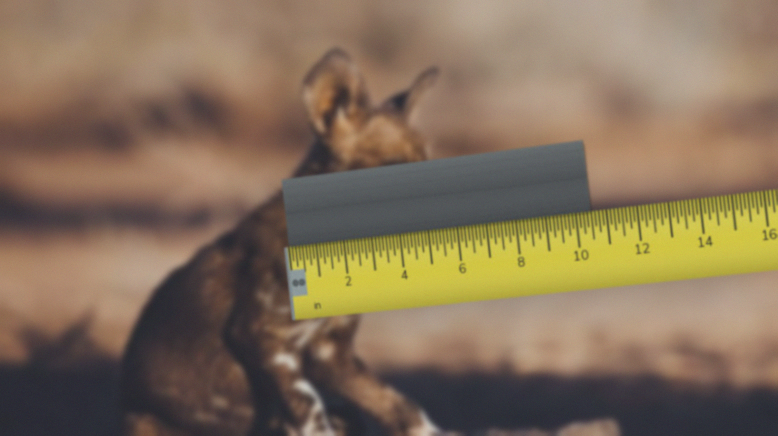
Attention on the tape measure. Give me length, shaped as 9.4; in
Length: 10.5; in
